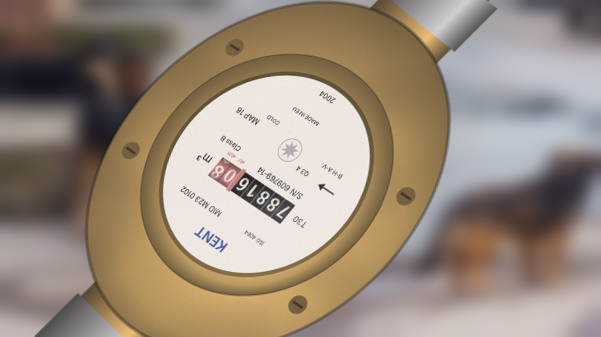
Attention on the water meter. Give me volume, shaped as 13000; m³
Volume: 78816.08; m³
